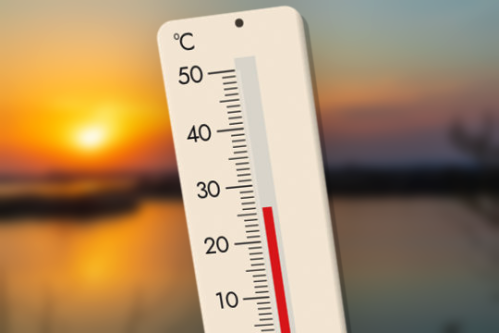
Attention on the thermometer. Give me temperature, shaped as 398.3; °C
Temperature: 26; °C
